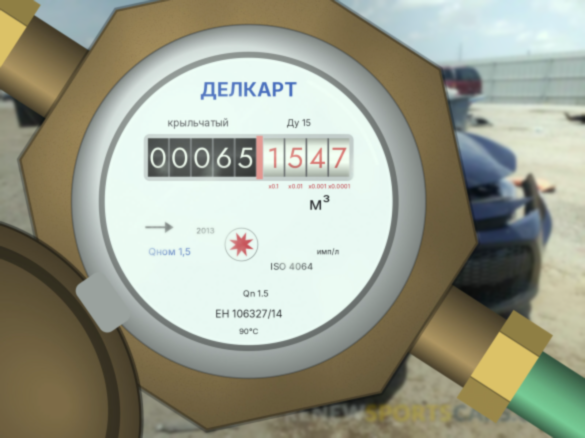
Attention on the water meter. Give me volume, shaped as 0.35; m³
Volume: 65.1547; m³
